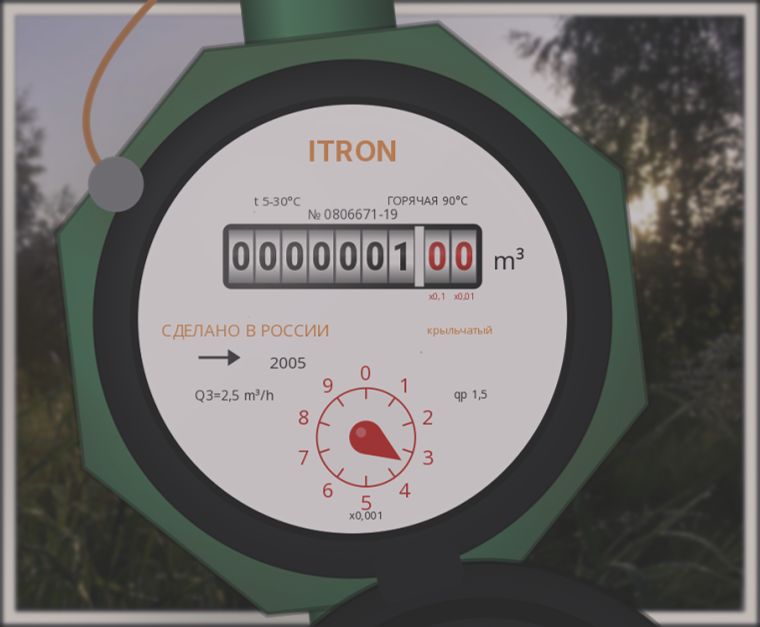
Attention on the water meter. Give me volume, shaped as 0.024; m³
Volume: 1.003; m³
